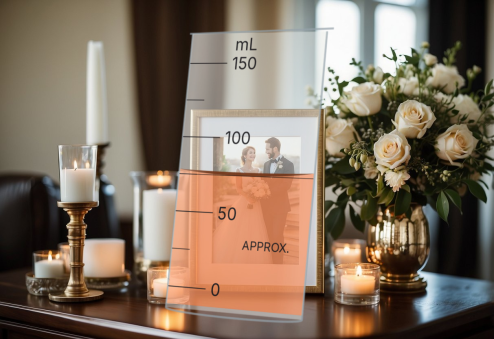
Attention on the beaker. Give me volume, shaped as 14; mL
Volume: 75; mL
